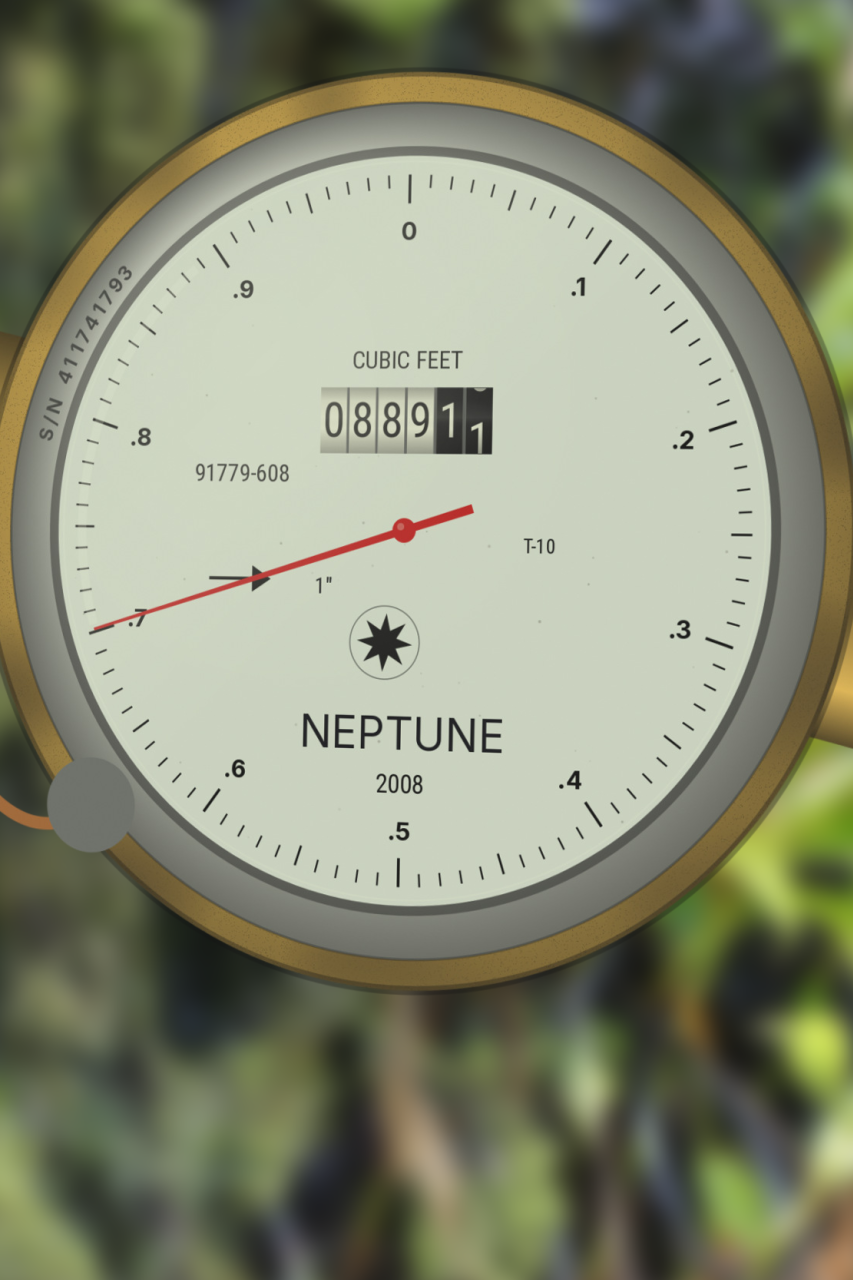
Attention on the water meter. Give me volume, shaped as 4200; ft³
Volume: 88910.70; ft³
